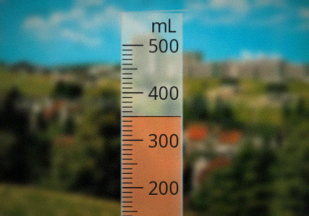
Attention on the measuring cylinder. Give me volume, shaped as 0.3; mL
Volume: 350; mL
